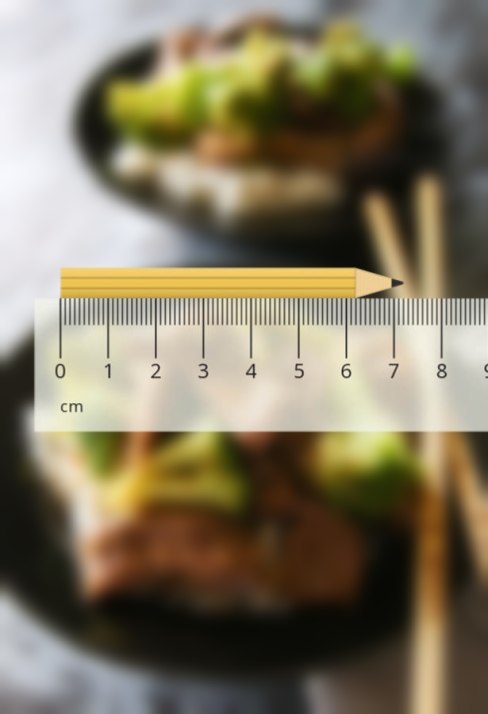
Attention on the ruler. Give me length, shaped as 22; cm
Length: 7.2; cm
